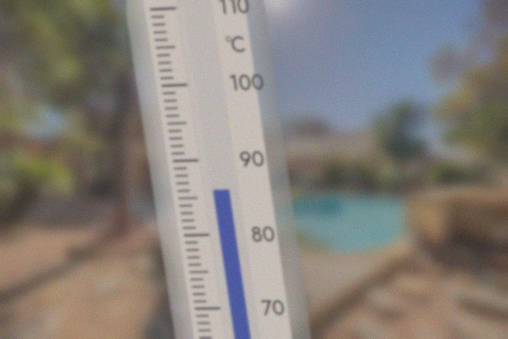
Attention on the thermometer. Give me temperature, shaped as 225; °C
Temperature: 86; °C
